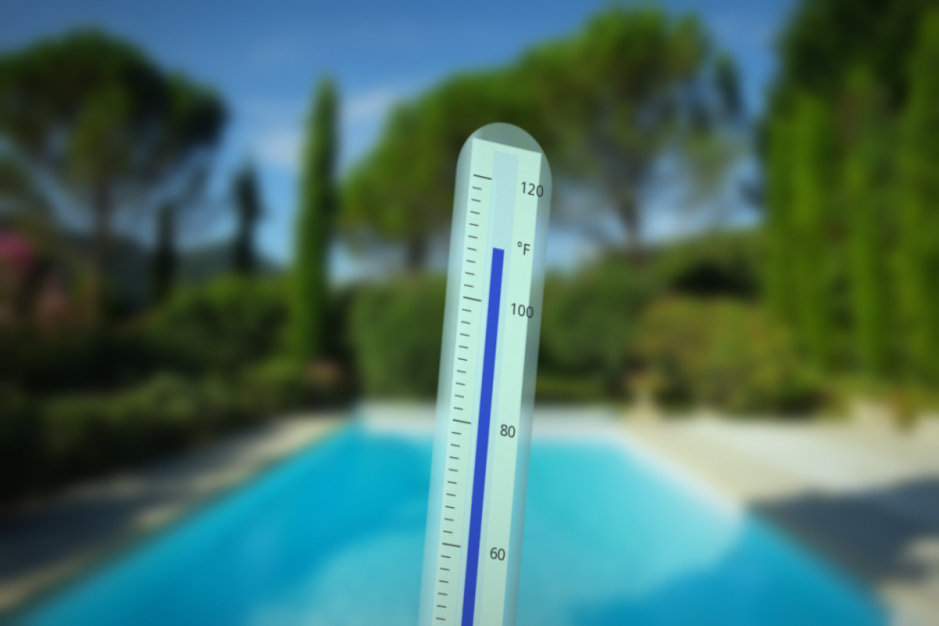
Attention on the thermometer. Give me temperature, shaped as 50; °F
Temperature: 109; °F
